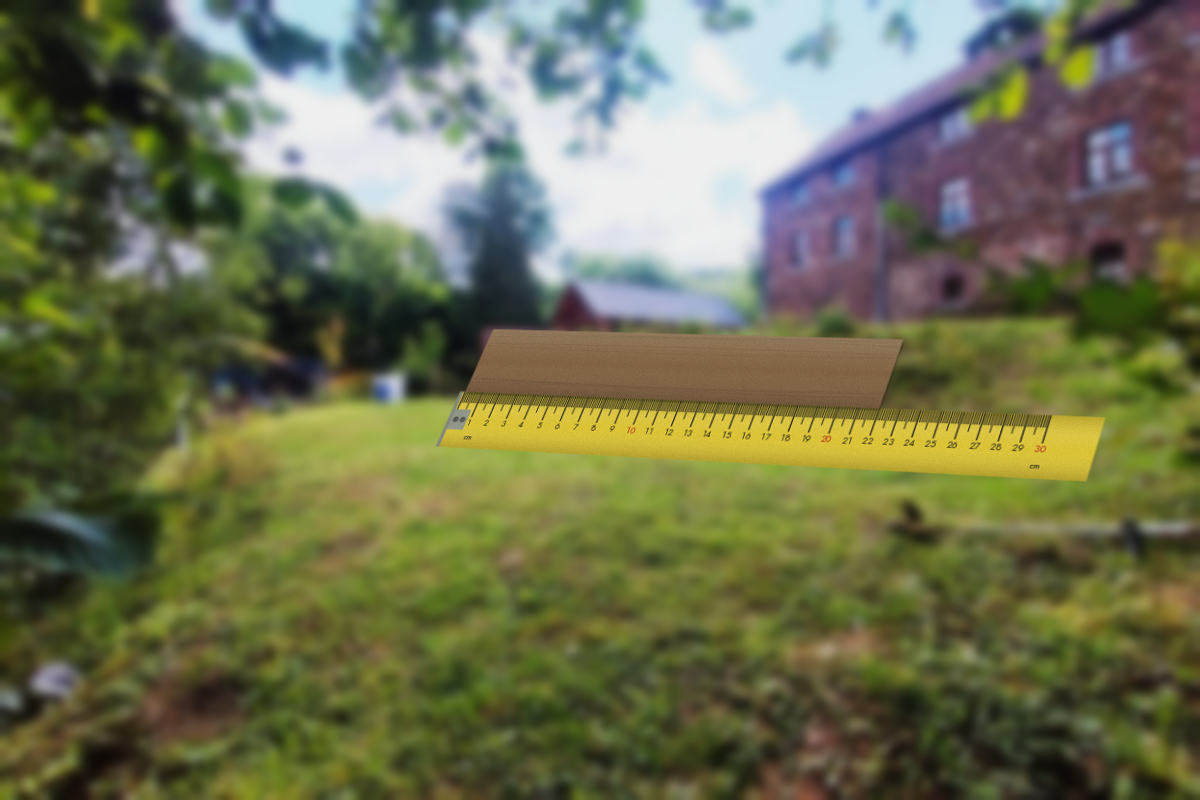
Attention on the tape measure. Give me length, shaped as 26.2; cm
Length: 22; cm
